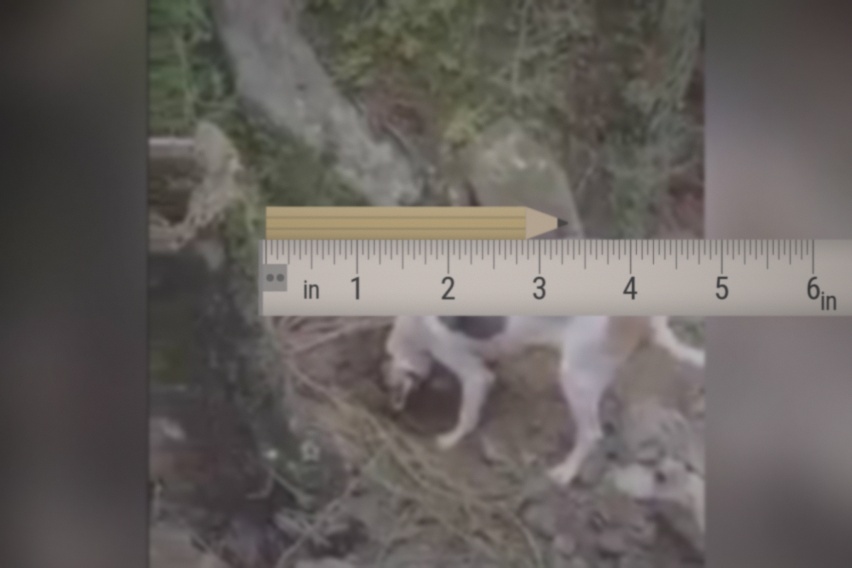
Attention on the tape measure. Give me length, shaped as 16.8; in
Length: 3.3125; in
